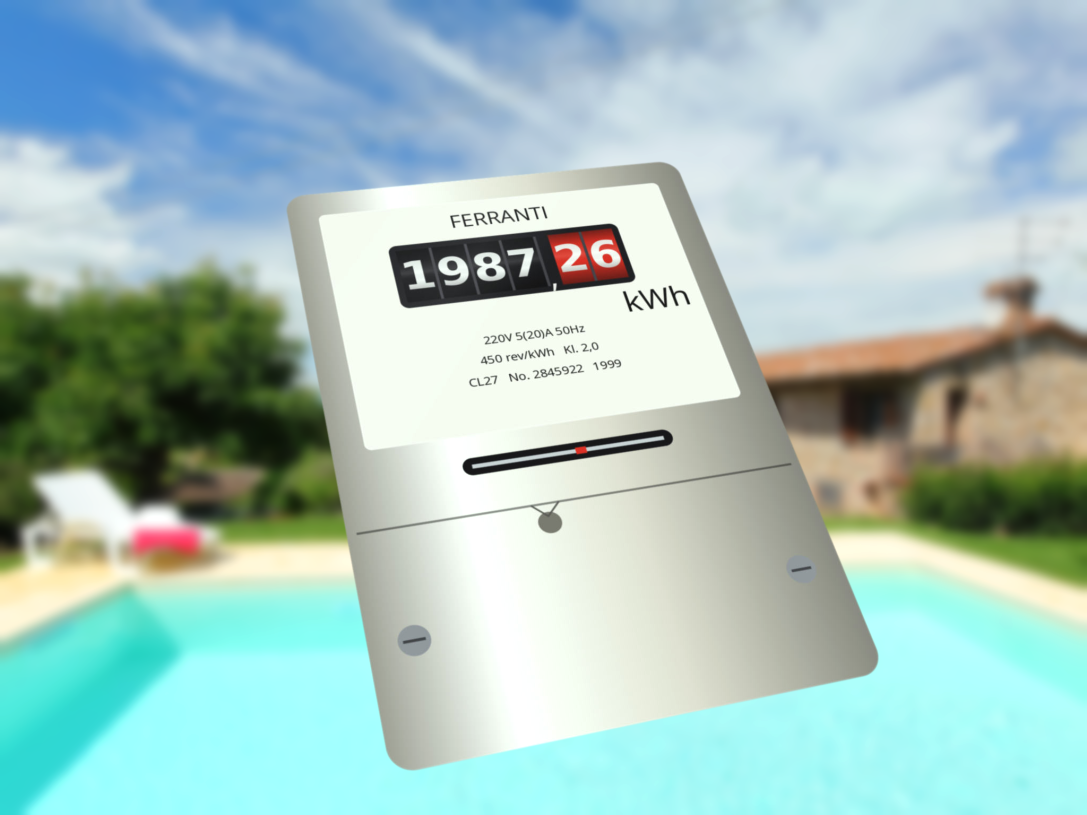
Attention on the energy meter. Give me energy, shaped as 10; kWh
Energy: 1987.26; kWh
